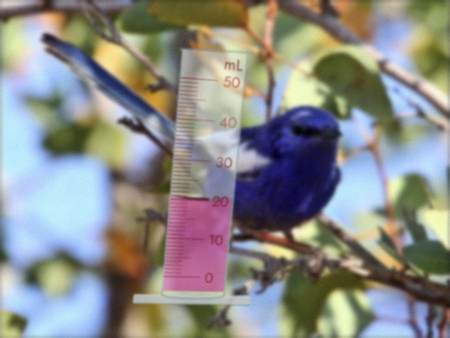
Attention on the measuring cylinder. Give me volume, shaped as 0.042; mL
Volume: 20; mL
